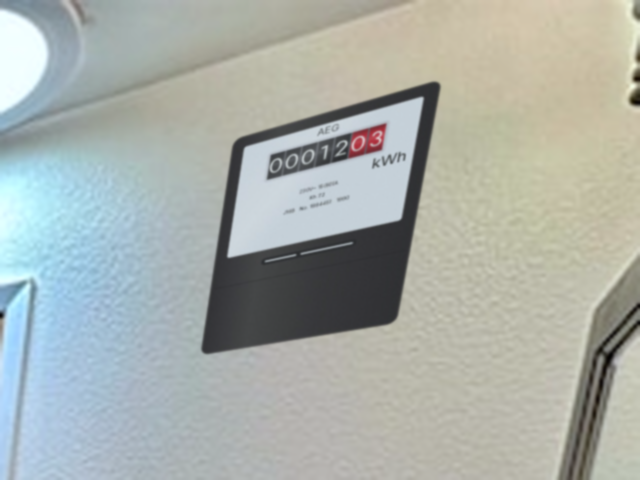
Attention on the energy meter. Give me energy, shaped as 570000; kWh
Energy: 12.03; kWh
